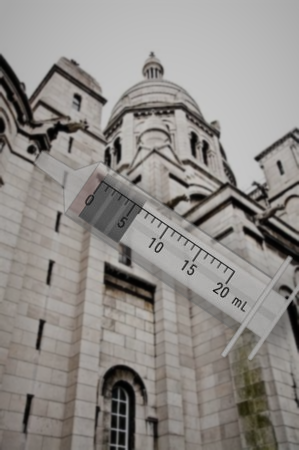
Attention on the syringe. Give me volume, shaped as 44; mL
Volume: 0; mL
